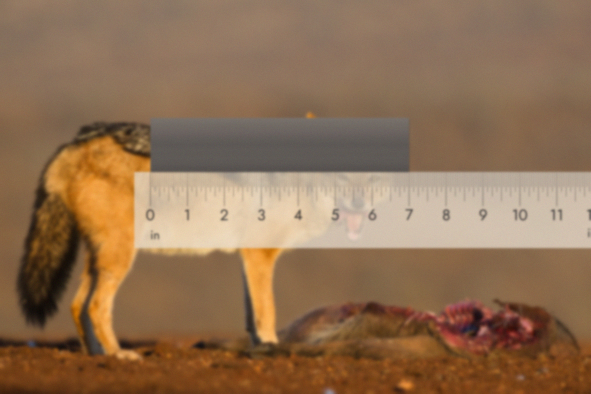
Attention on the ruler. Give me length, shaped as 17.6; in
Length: 7; in
